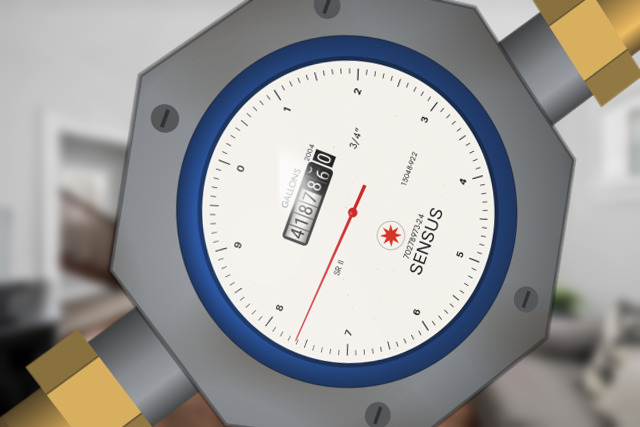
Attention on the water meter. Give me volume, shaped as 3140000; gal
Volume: 4187857.6; gal
